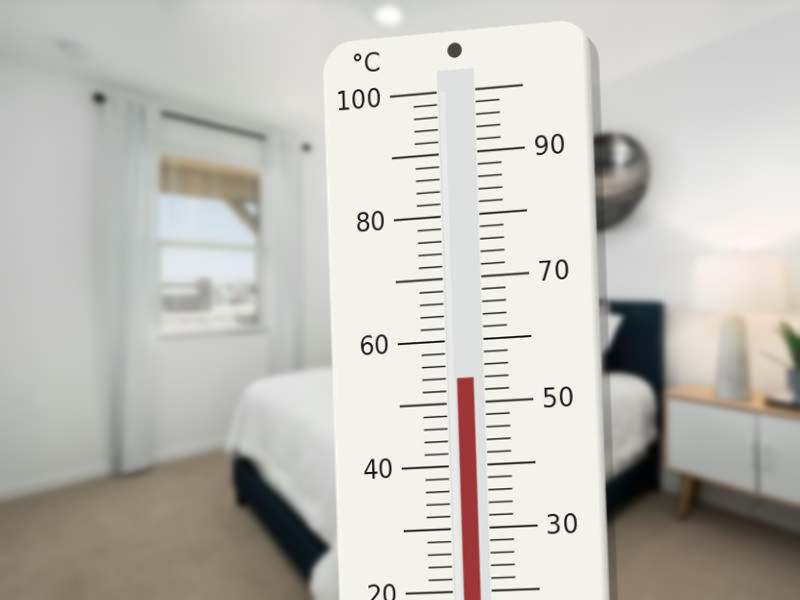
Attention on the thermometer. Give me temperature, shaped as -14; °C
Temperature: 54; °C
